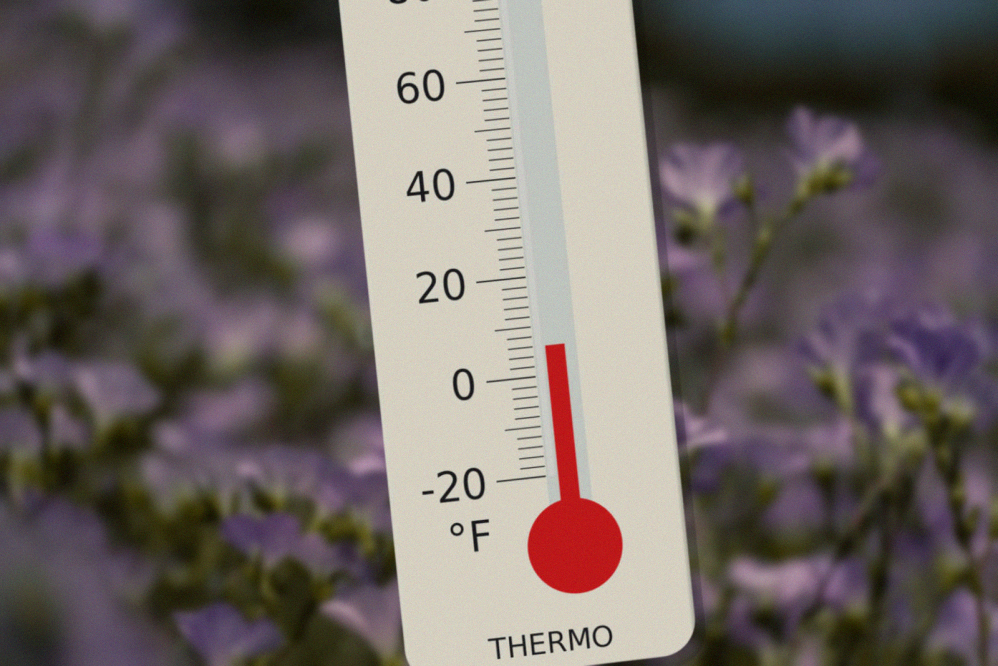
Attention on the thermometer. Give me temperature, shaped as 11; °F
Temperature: 6; °F
